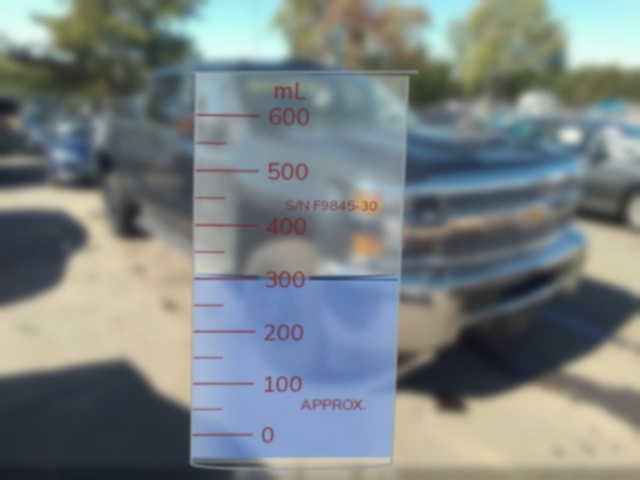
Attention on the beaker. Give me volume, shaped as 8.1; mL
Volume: 300; mL
